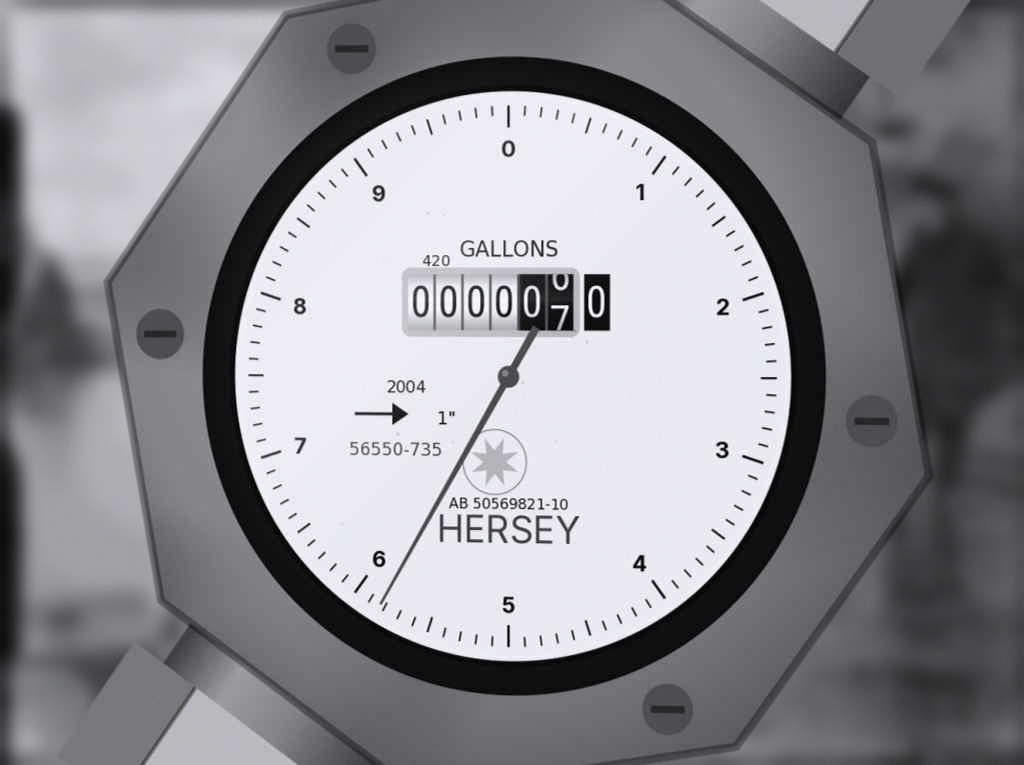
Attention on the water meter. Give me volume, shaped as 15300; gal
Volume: 65.8; gal
